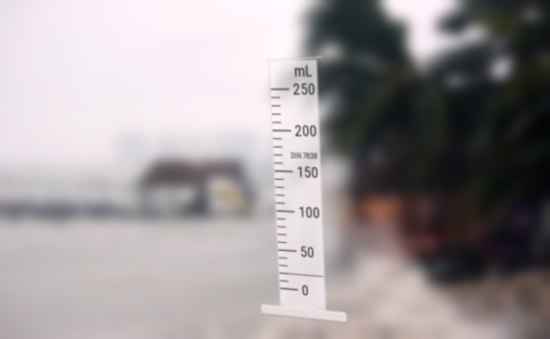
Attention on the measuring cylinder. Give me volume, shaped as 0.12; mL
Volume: 20; mL
